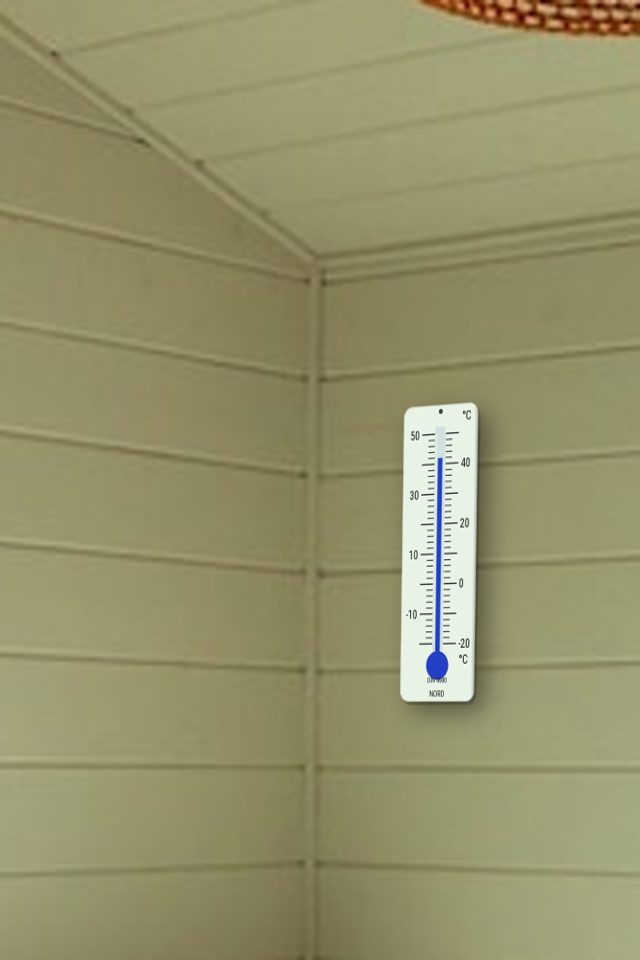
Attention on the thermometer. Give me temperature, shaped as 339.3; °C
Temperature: 42; °C
